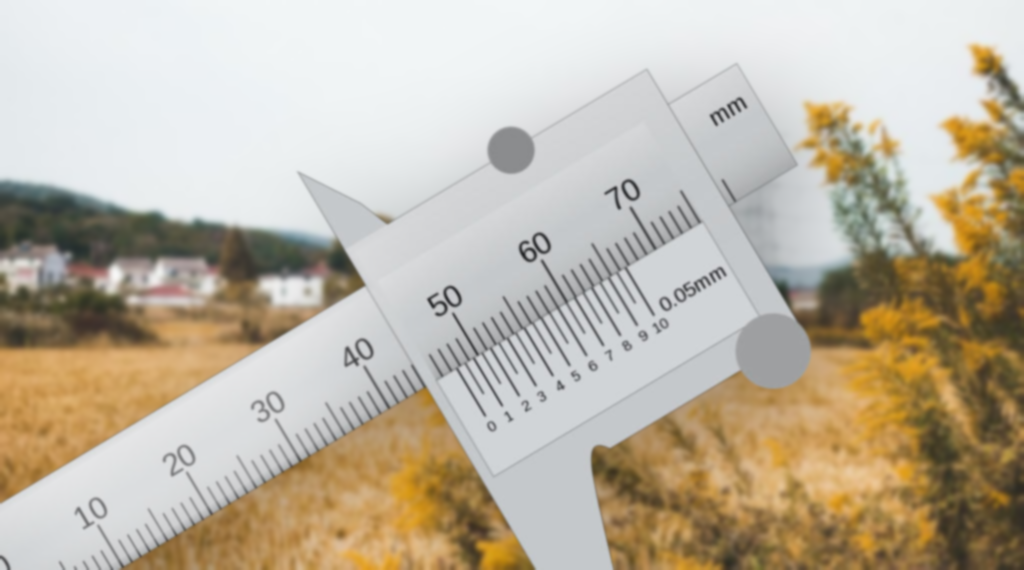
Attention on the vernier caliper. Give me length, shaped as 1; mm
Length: 47.6; mm
